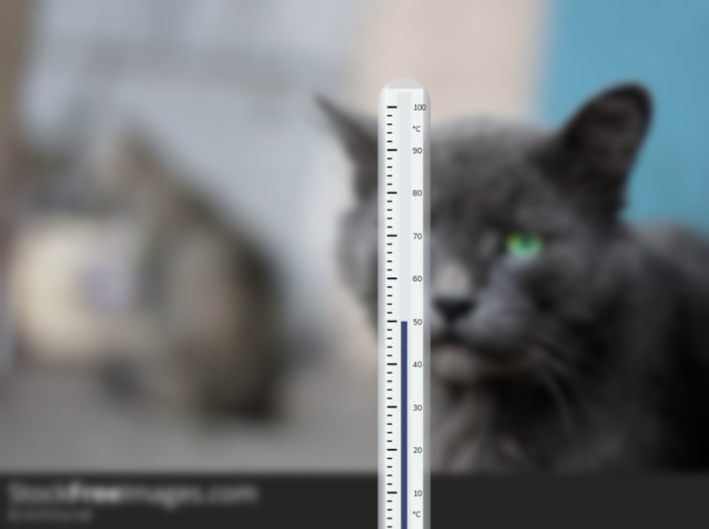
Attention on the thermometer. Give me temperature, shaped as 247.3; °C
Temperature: 50; °C
